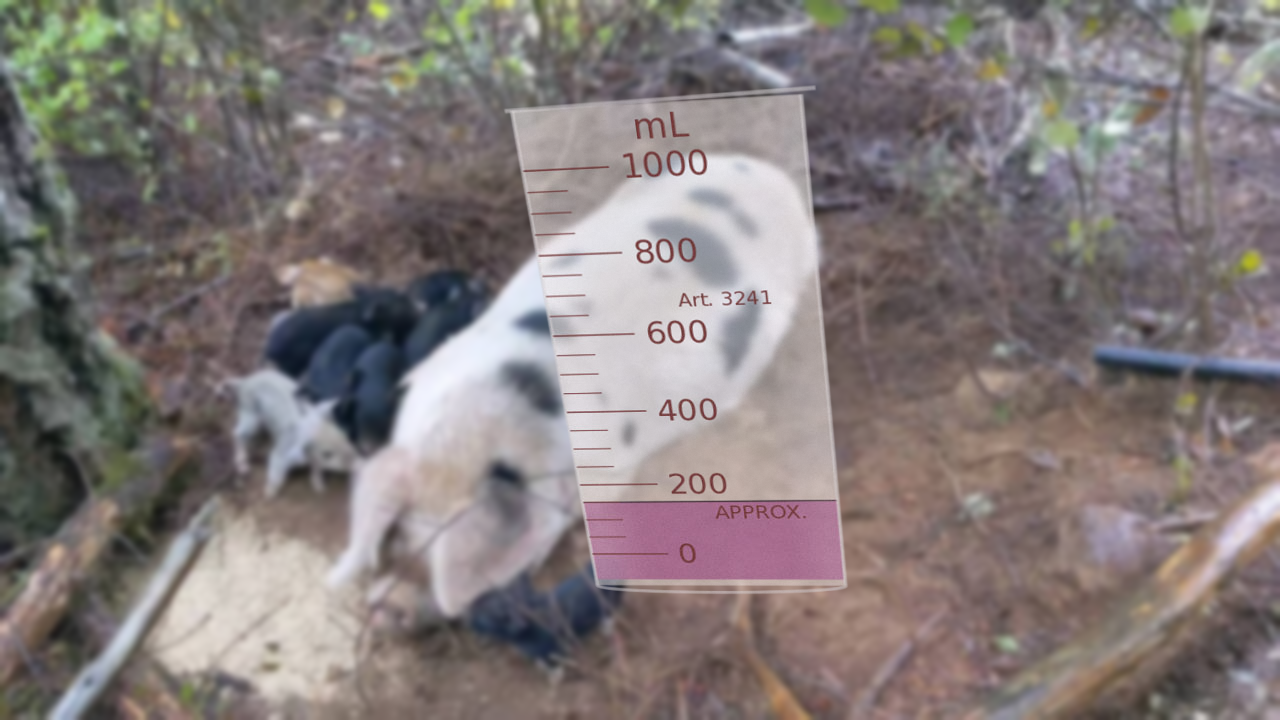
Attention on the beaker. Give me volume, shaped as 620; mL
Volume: 150; mL
